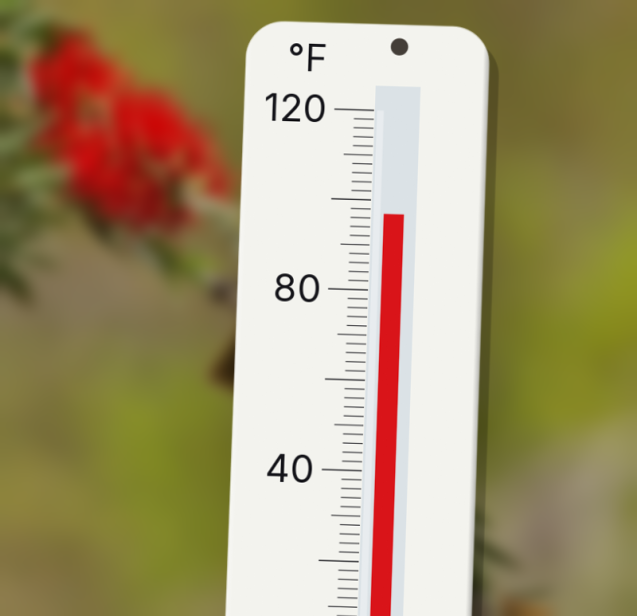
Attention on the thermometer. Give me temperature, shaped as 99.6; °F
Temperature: 97; °F
